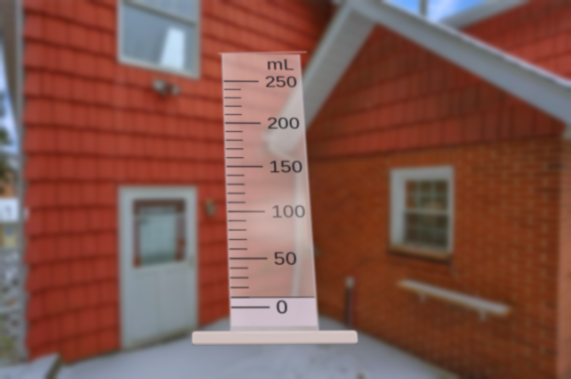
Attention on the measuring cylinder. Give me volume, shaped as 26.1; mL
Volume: 10; mL
